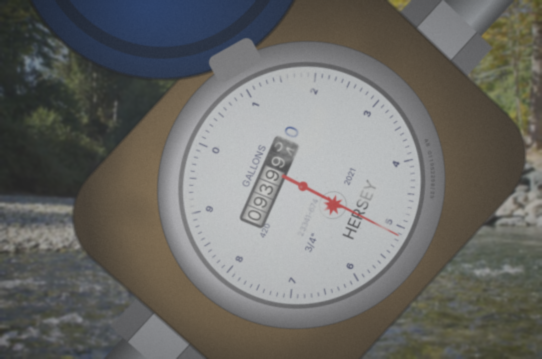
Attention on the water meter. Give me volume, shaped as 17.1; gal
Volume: 939935.1; gal
